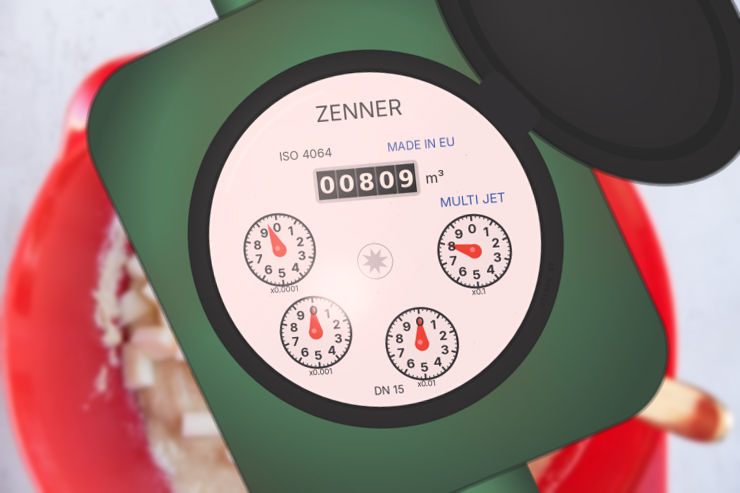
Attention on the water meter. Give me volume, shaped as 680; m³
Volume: 809.7999; m³
